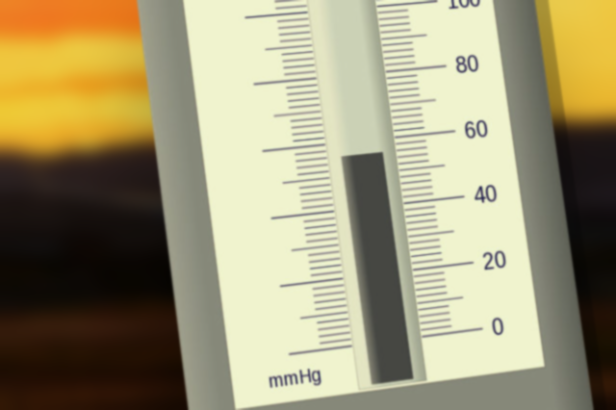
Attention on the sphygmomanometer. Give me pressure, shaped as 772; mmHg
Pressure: 56; mmHg
